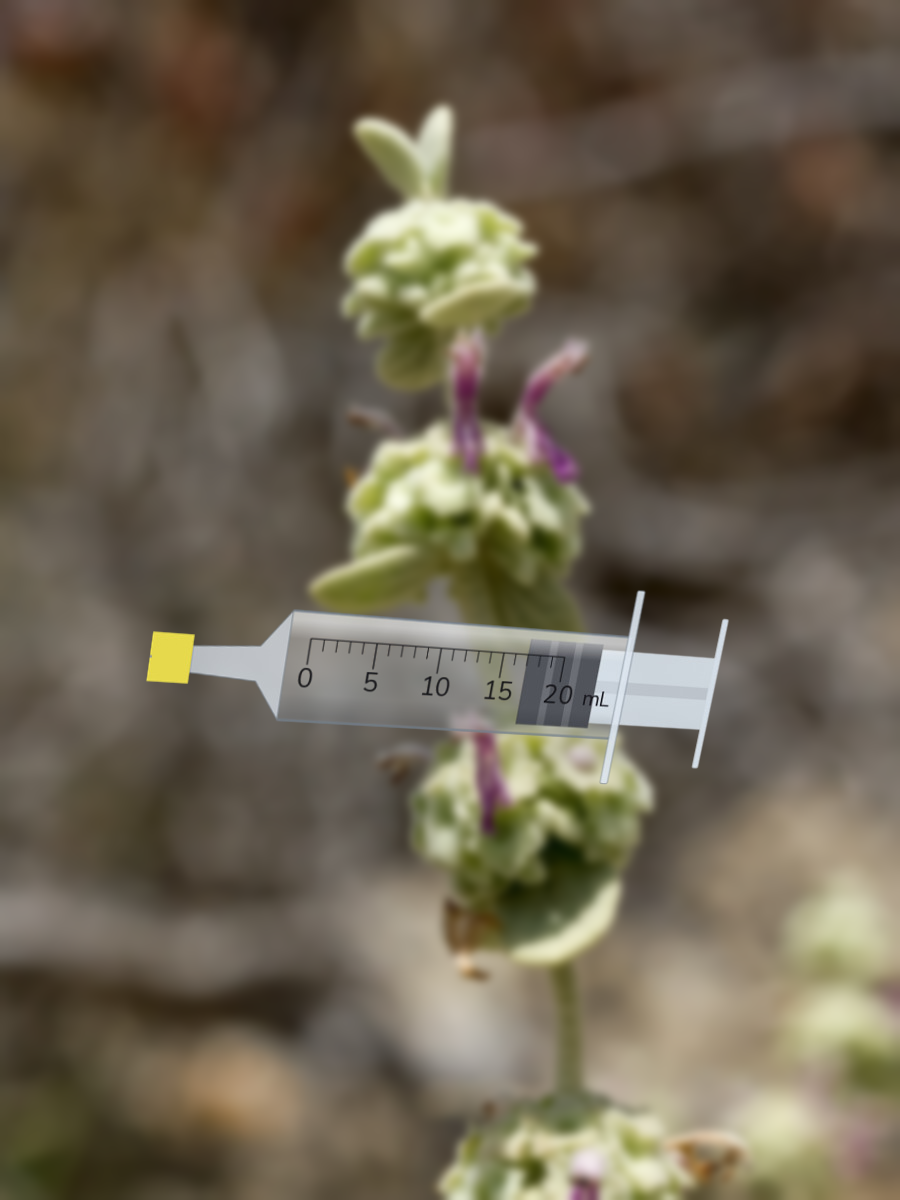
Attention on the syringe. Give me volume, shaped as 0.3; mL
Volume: 17; mL
